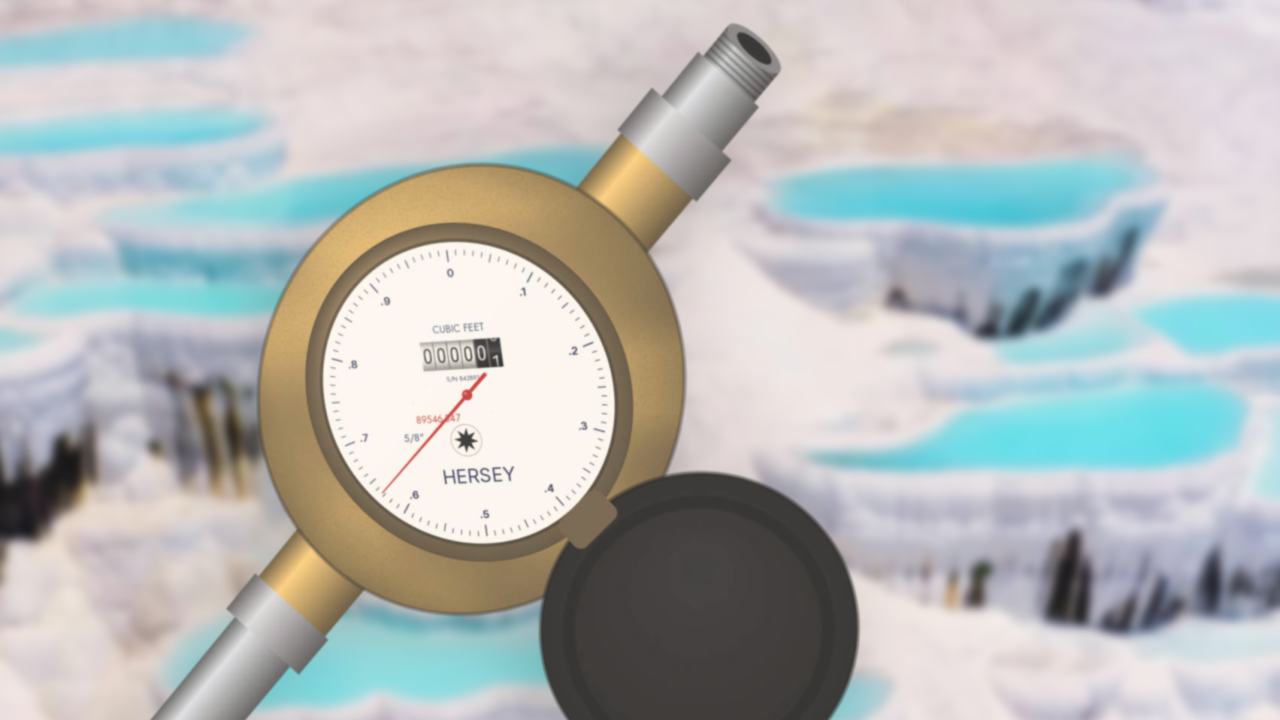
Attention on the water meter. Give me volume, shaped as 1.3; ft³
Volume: 0.63; ft³
